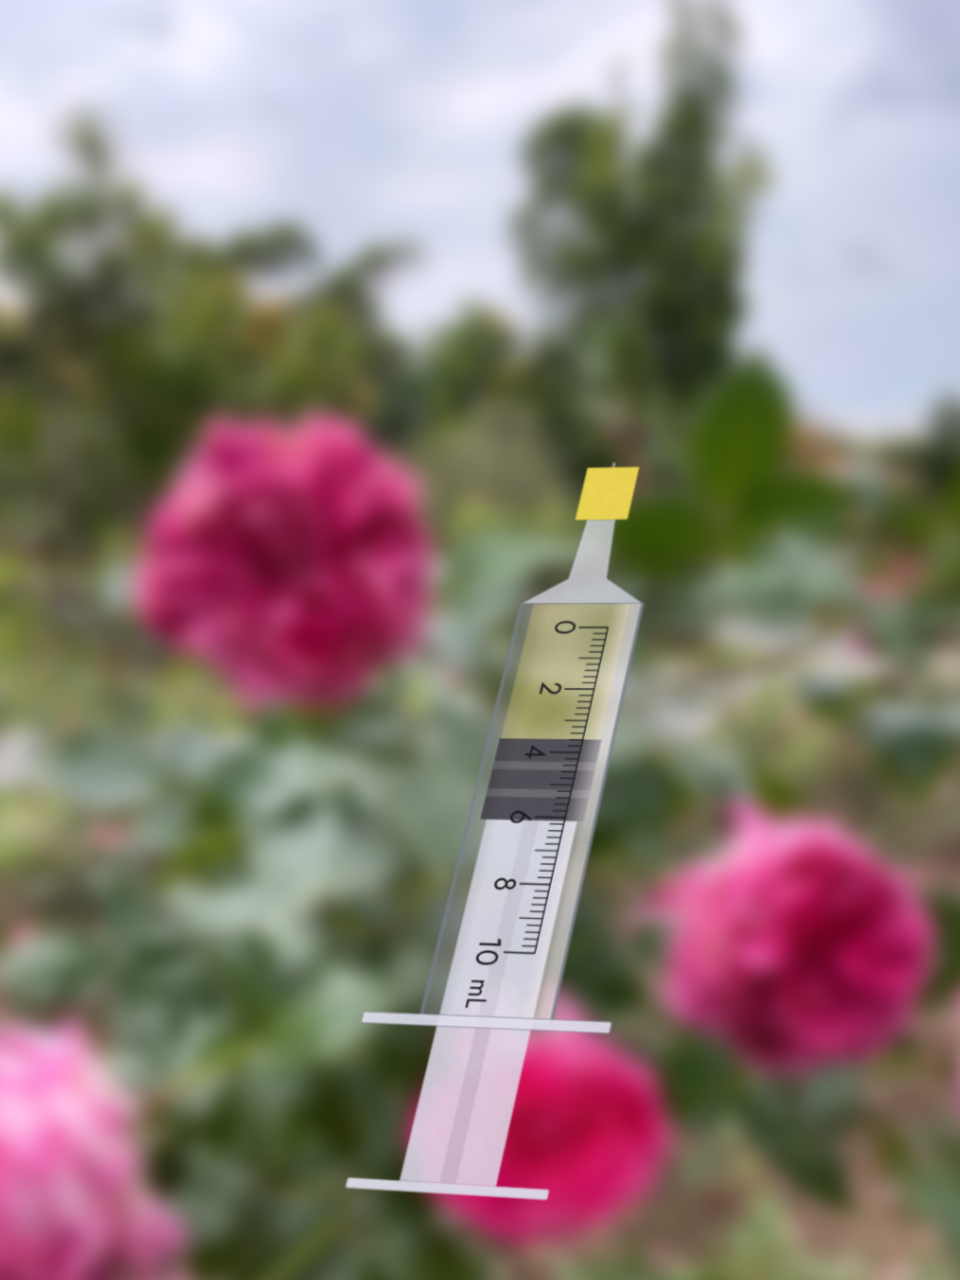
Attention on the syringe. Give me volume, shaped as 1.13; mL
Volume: 3.6; mL
